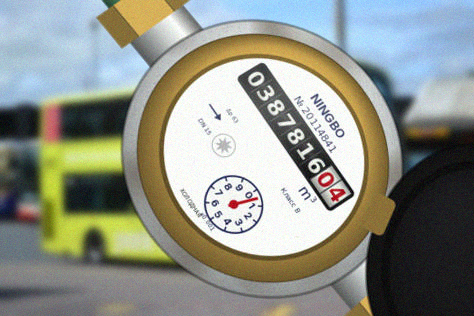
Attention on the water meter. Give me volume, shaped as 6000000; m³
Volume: 387816.040; m³
